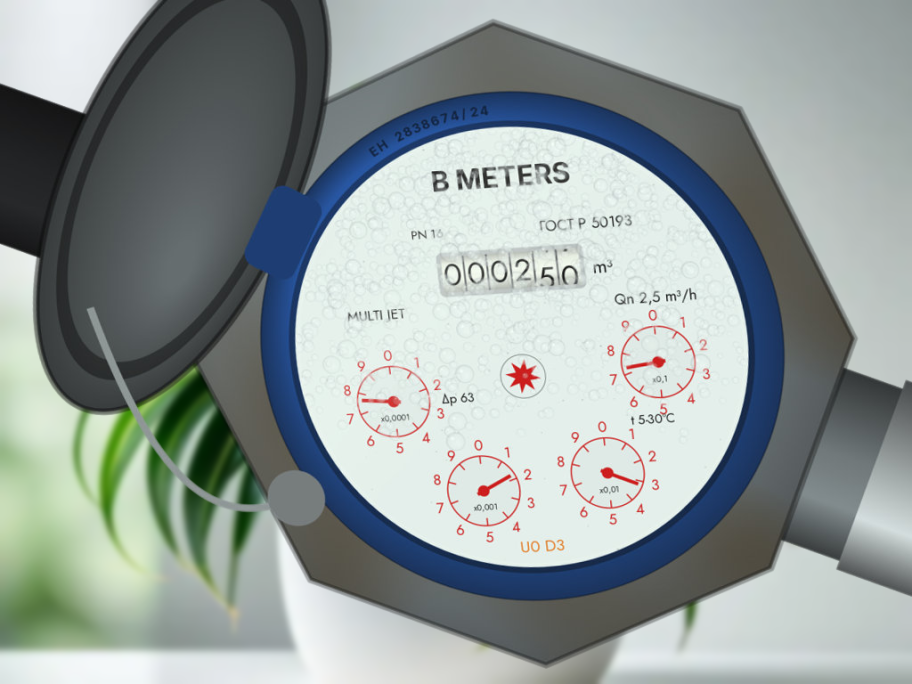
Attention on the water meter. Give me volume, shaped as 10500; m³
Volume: 249.7317; m³
